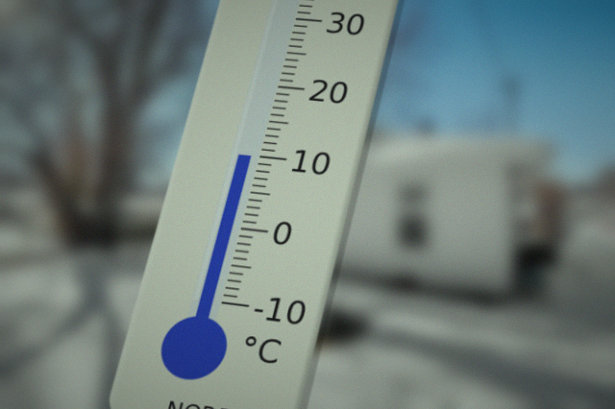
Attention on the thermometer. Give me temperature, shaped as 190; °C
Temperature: 10; °C
